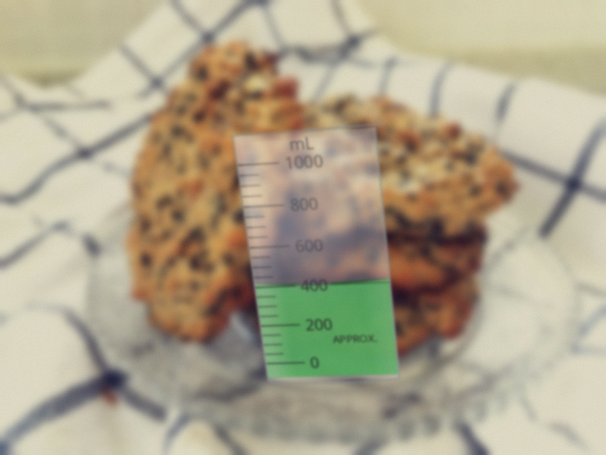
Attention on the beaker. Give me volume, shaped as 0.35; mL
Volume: 400; mL
